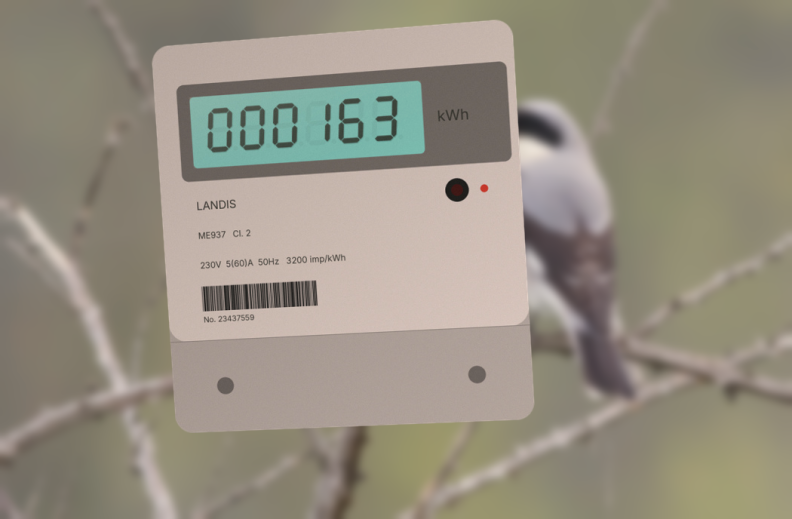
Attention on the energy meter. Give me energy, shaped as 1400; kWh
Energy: 163; kWh
